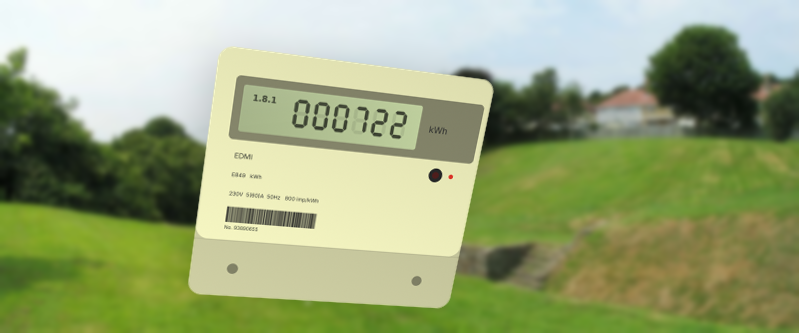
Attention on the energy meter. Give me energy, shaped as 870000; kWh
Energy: 722; kWh
